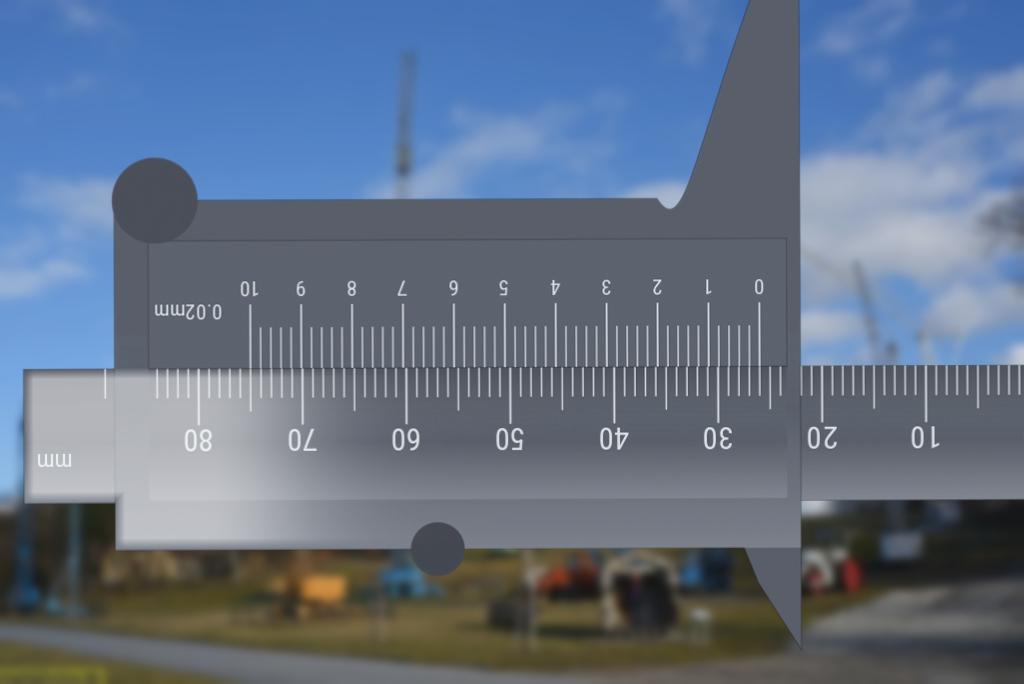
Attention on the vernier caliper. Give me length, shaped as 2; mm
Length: 26.0; mm
